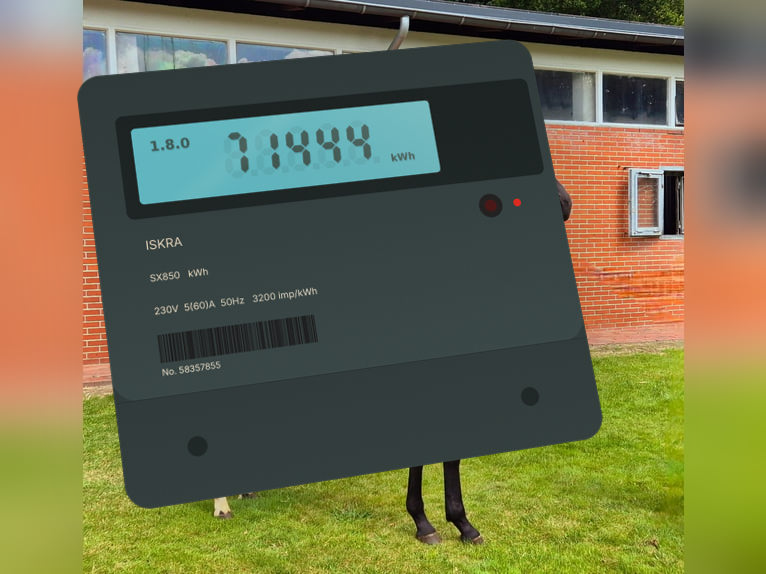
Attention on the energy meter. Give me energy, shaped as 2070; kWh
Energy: 71444; kWh
